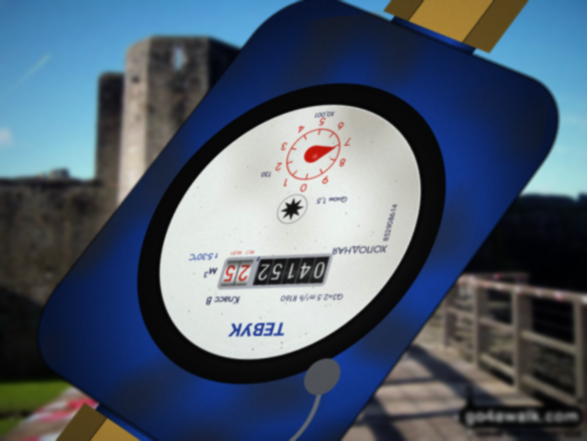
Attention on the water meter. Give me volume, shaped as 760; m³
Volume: 4152.257; m³
